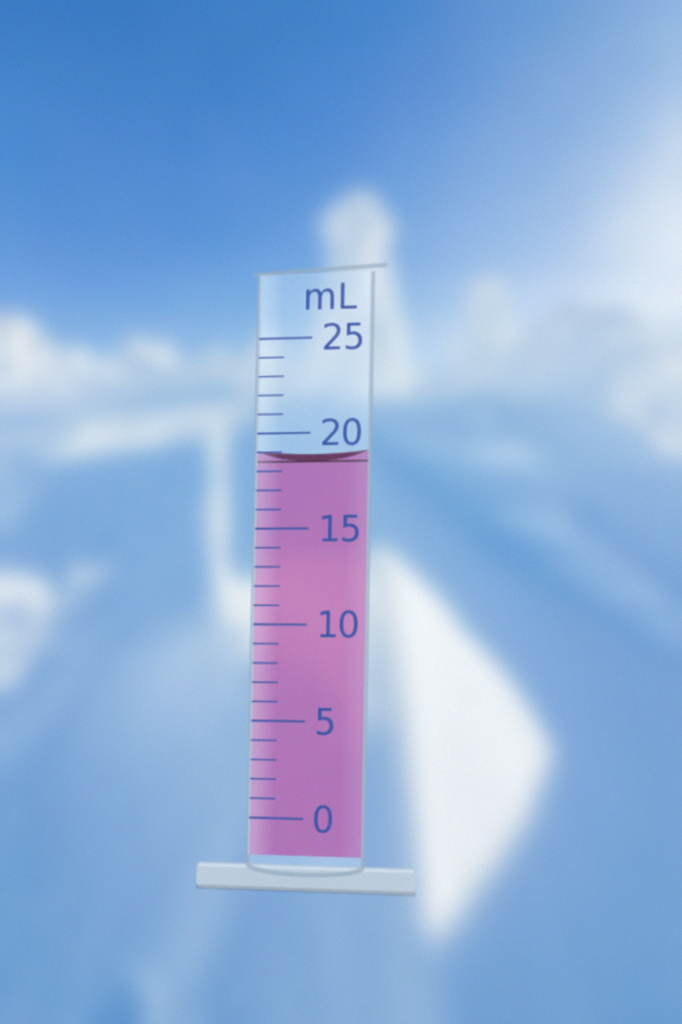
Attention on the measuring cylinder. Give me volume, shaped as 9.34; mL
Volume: 18.5; mL
